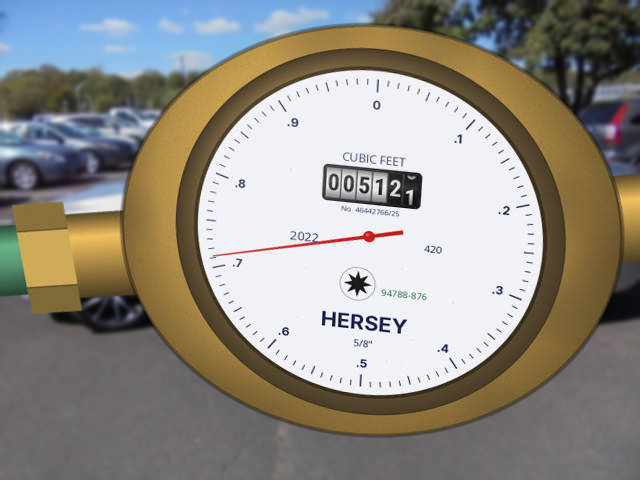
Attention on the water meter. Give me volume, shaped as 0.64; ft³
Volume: 5120.71; ft³
